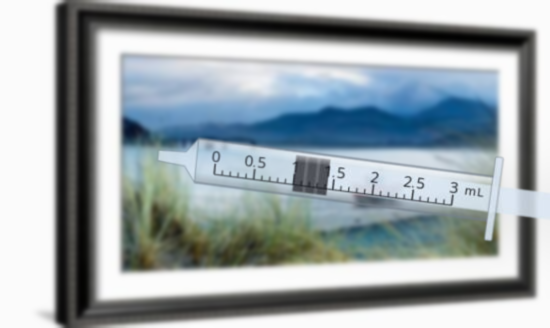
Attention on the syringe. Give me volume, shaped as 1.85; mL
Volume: 1; mL
